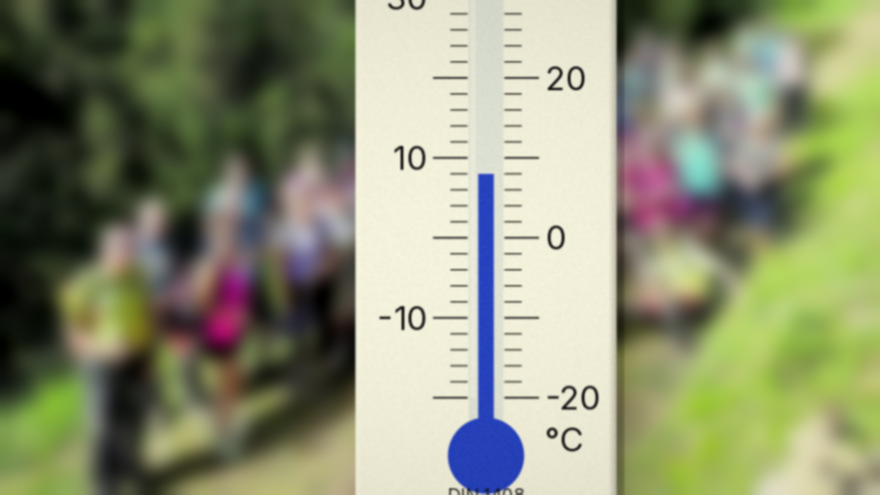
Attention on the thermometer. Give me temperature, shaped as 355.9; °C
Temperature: 8; °C
